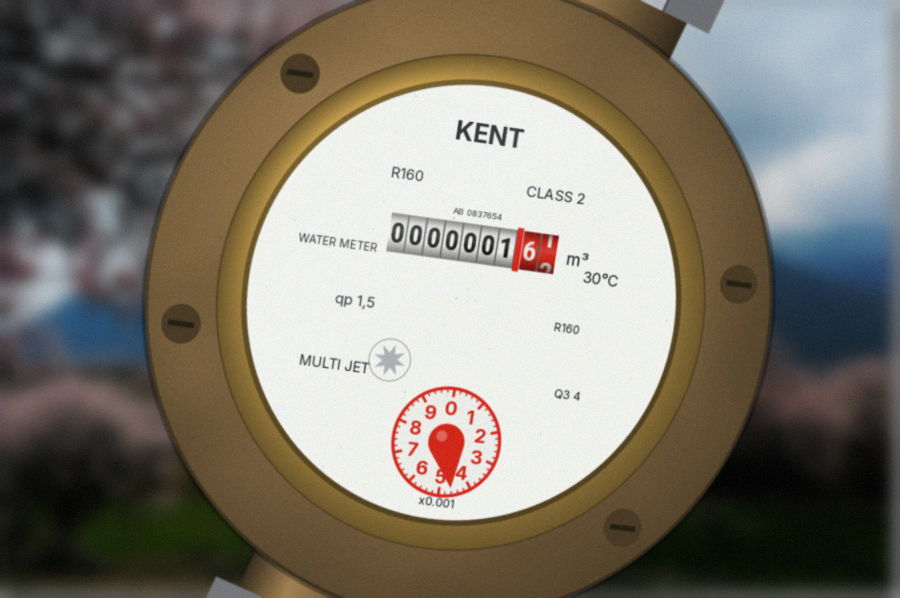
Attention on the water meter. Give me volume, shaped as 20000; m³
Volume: 1.614; m³
